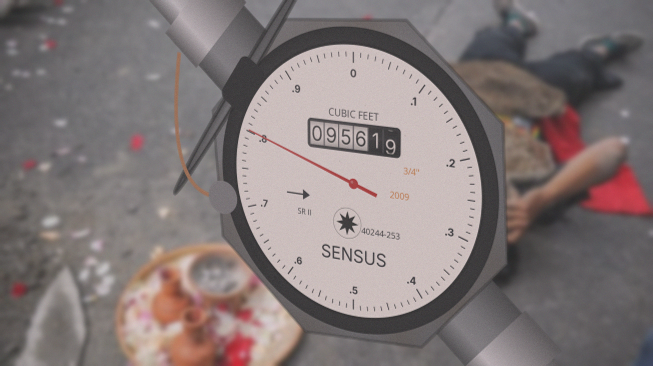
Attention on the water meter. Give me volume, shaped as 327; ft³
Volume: 95618.80; ft³
